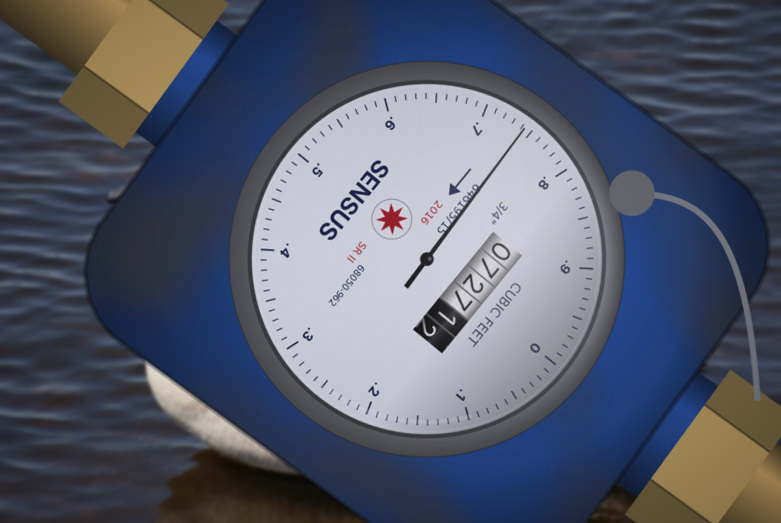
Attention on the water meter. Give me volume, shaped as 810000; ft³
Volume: 72711.74; ft³
